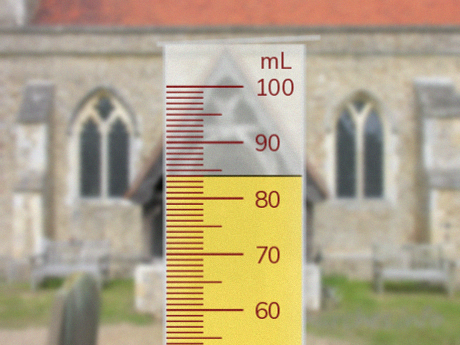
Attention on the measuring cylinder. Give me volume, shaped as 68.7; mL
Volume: 84; mL
